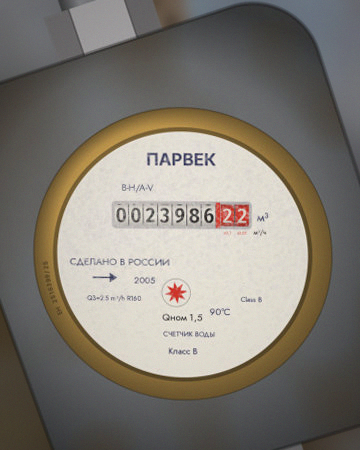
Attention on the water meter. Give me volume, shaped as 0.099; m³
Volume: 23986.22; m³
